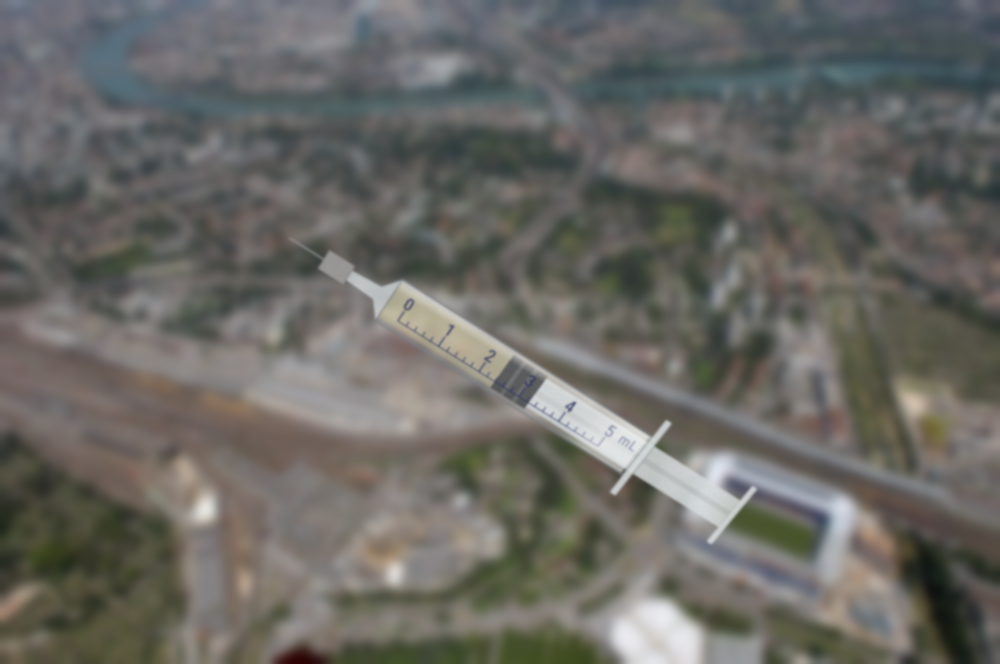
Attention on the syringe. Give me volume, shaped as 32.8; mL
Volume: 2.4; mL
